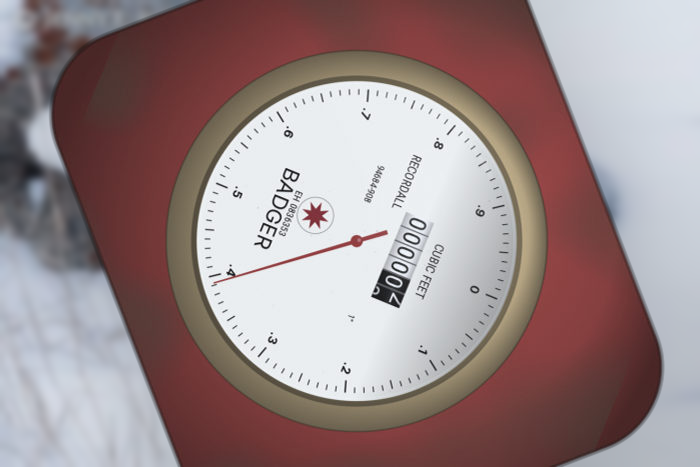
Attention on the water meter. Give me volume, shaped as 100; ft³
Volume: 2.39; ft³
